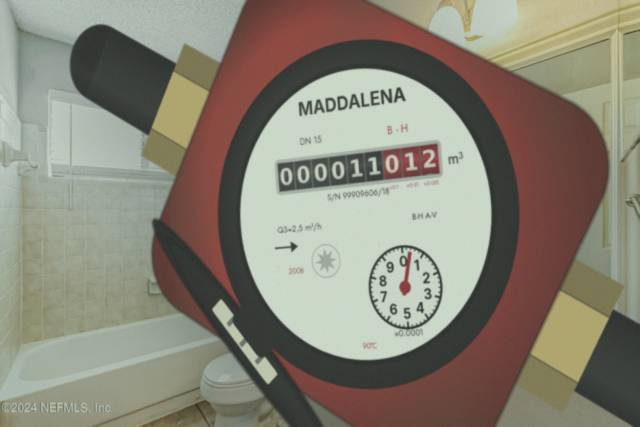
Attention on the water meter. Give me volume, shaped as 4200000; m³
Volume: 11.0120; m³
